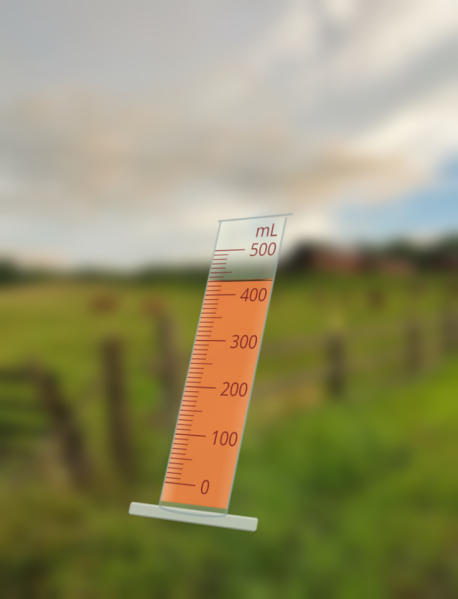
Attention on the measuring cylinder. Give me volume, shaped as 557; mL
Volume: 430; mL
